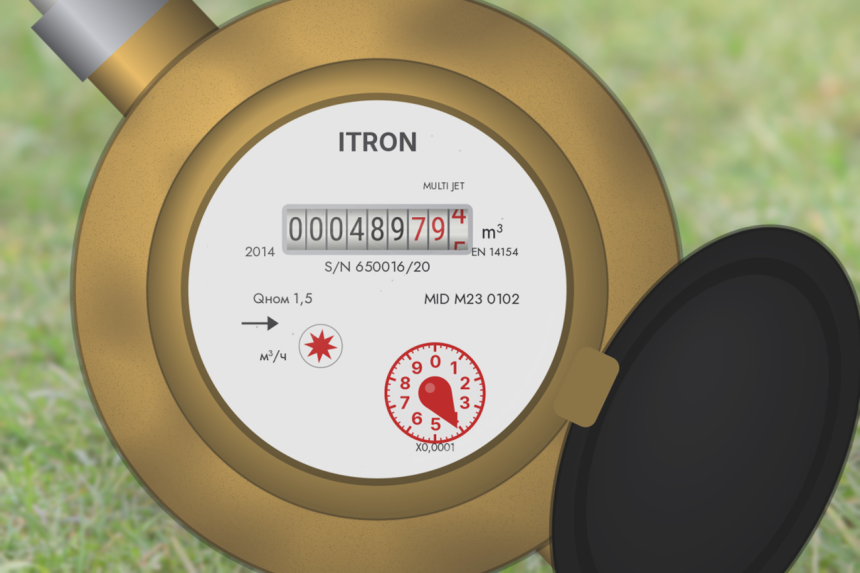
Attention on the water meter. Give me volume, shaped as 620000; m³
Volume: 489.7944; m³
